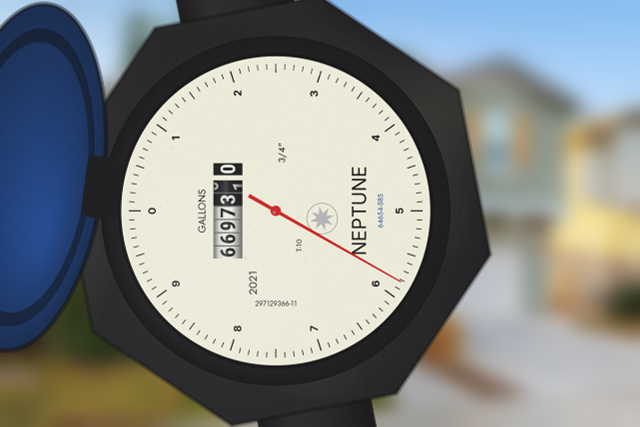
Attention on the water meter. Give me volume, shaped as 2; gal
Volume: 6697305.8; gal
